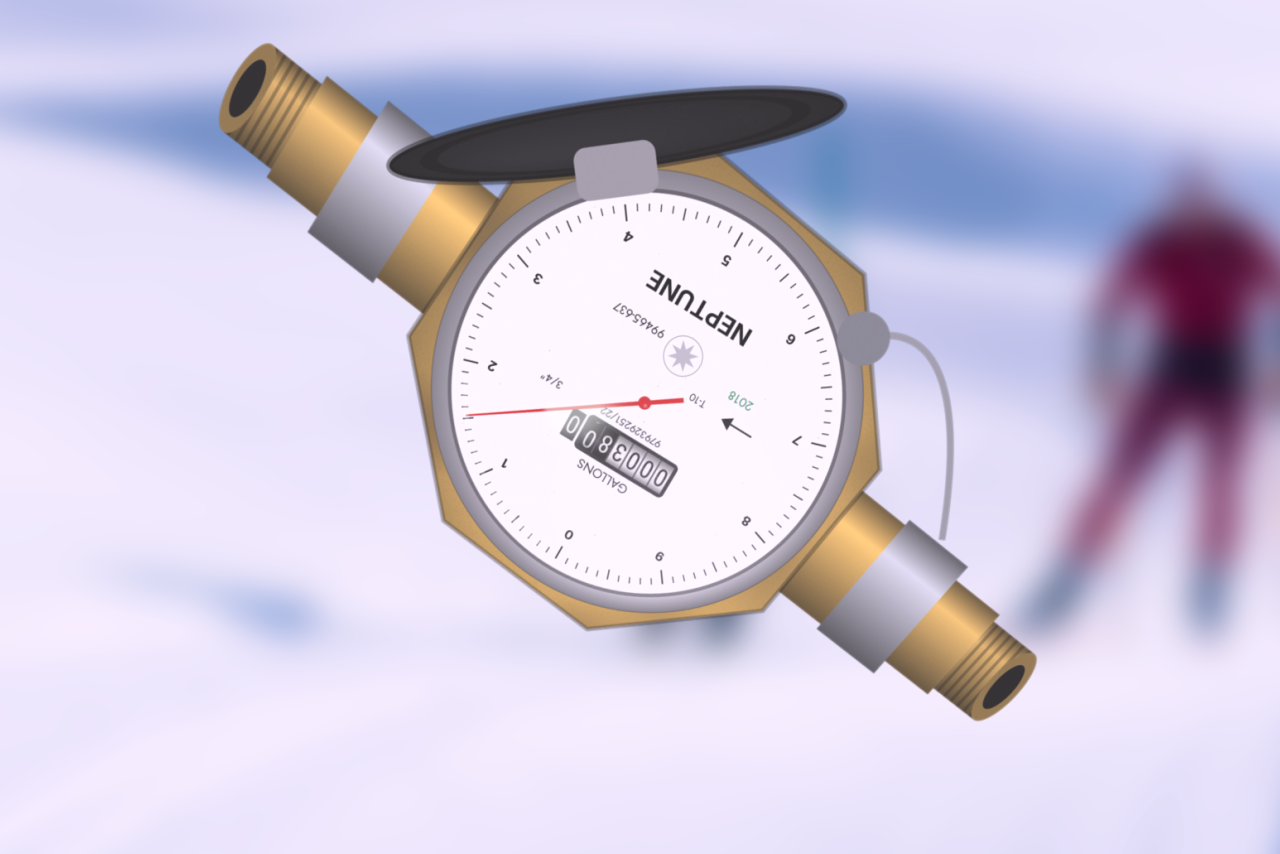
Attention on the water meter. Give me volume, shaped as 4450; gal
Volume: 3801.5; gal
